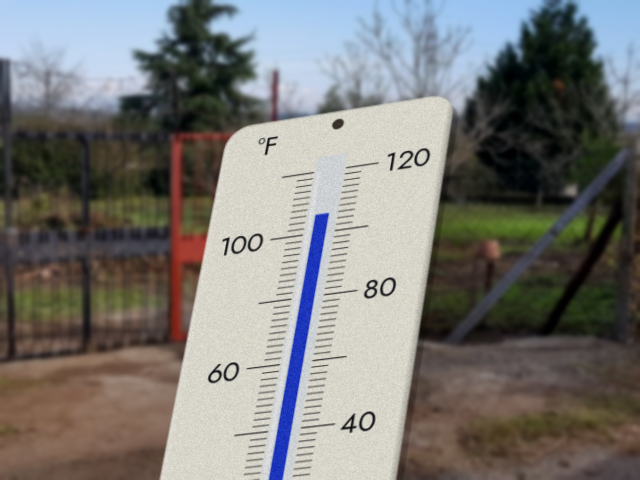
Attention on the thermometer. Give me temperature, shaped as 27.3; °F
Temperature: 106; °F
